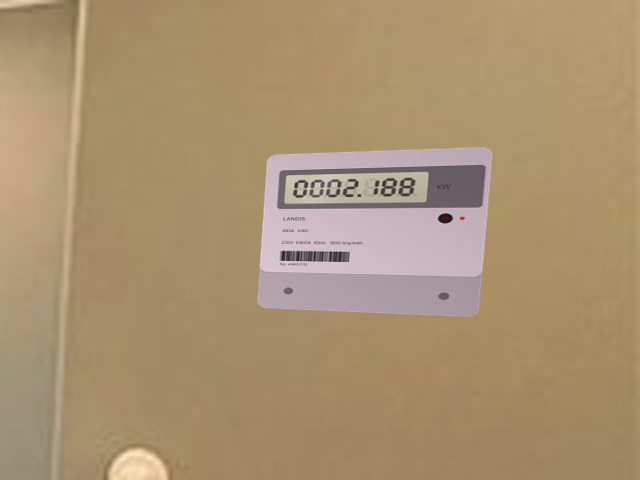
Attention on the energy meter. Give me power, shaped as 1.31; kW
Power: 2.188; kW
